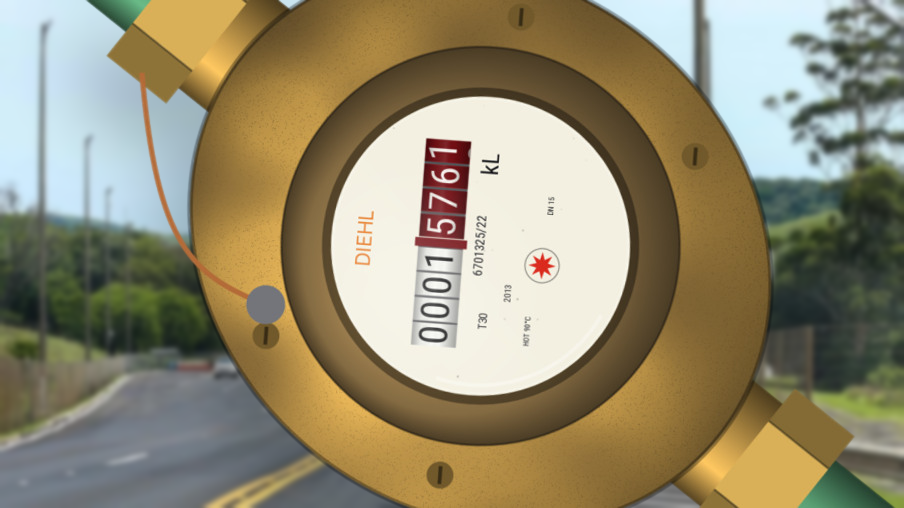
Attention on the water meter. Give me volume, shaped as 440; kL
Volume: 1.5761; kL
